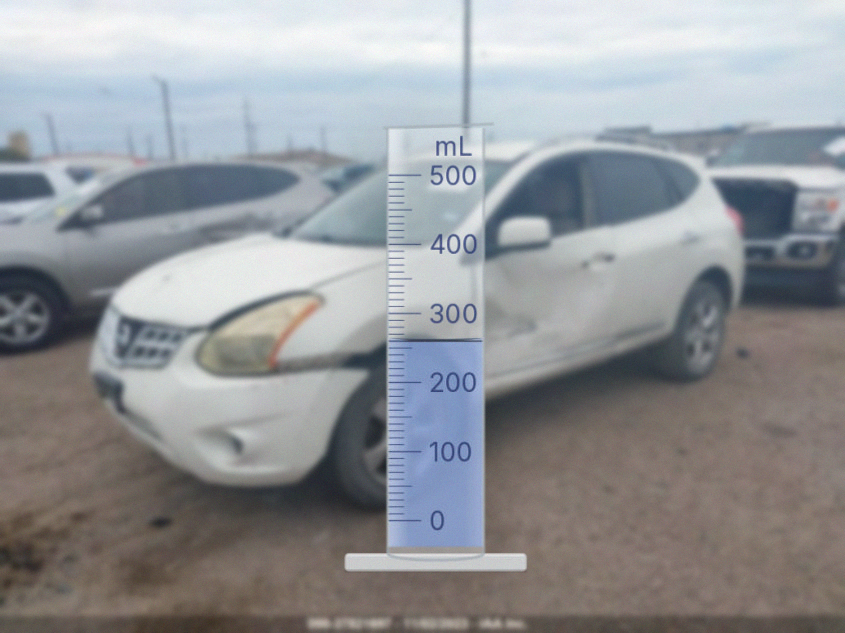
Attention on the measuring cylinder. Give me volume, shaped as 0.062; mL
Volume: 260; mL
